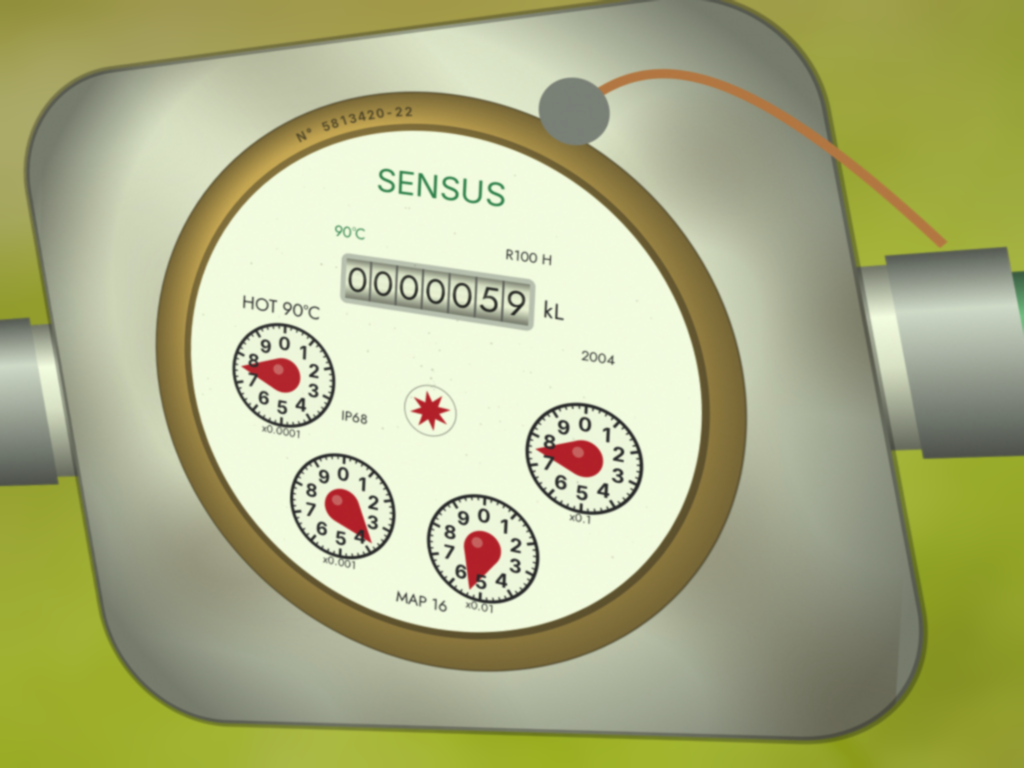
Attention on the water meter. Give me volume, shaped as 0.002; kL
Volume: 59.7537; kL
